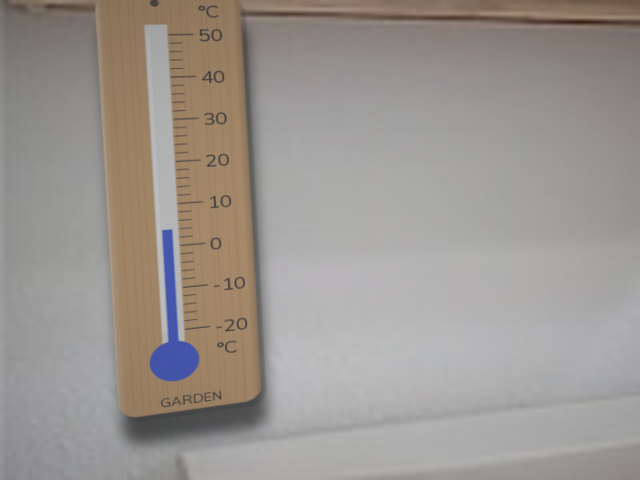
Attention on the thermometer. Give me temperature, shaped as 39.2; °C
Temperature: 4; °C
